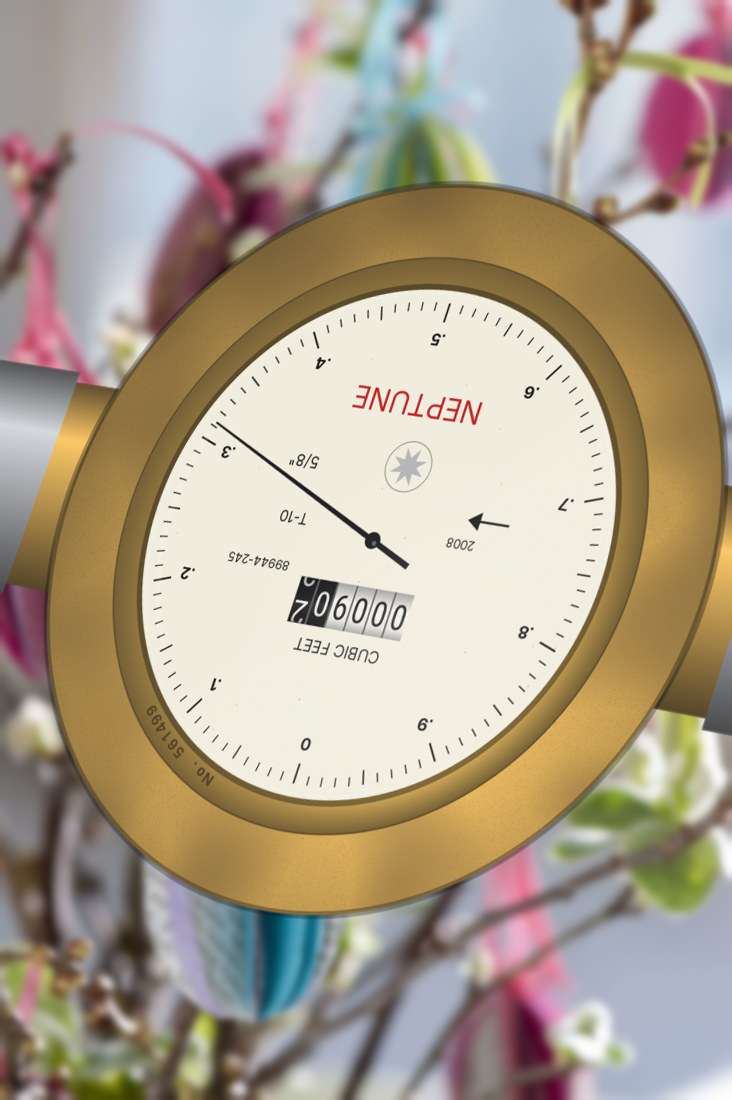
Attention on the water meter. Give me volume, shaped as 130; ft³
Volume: 902.31; ft³
